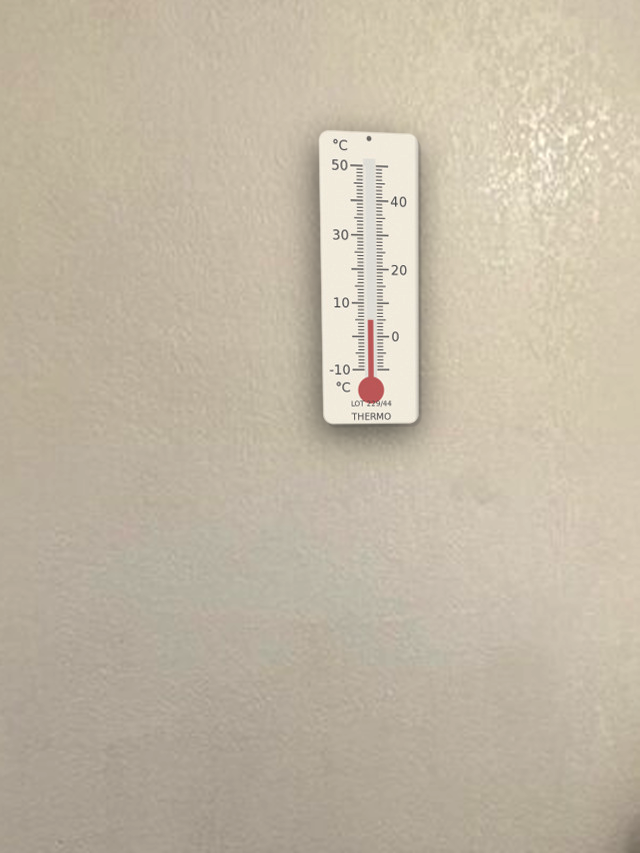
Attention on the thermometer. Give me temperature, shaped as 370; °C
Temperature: 5; °C
